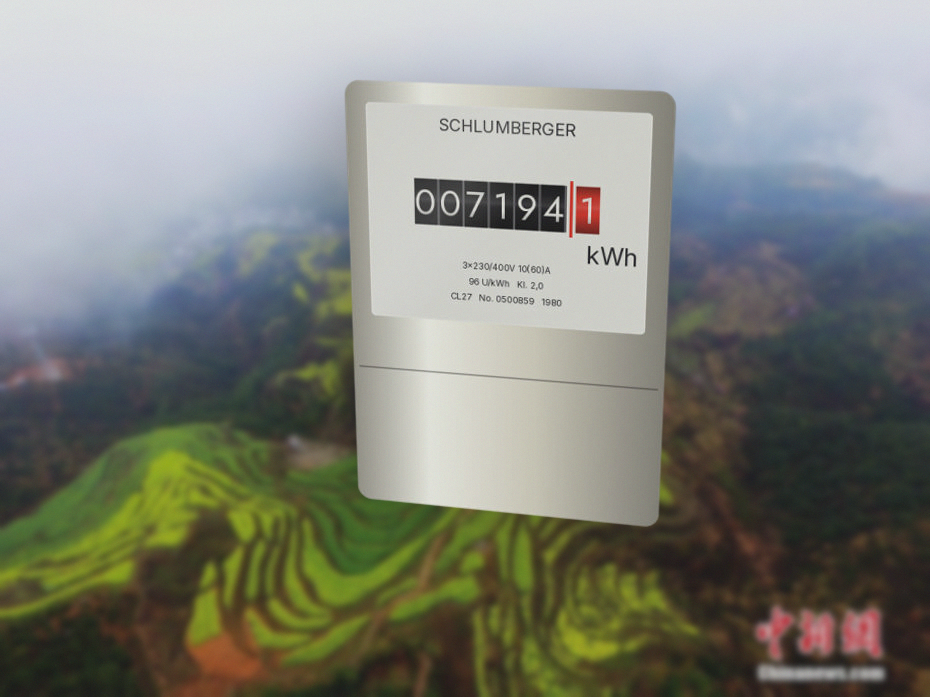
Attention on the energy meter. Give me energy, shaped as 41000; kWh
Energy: 7194.1; kWh
